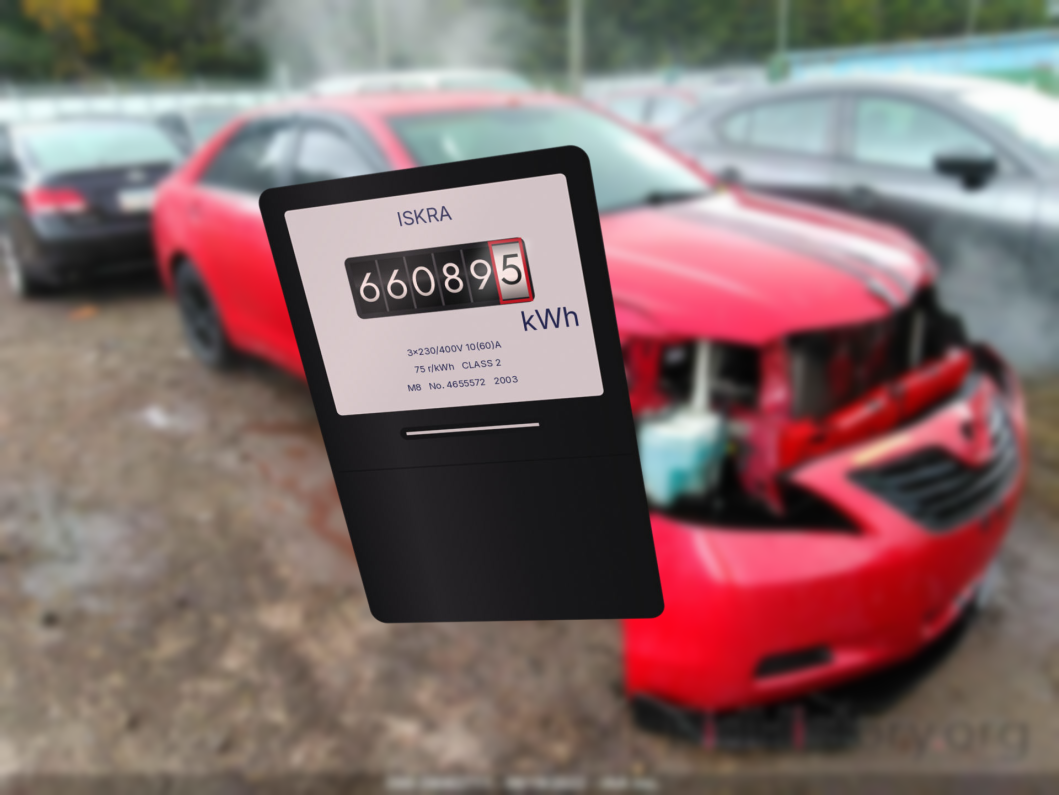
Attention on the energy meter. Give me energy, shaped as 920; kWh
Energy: 66089.5; kWh
